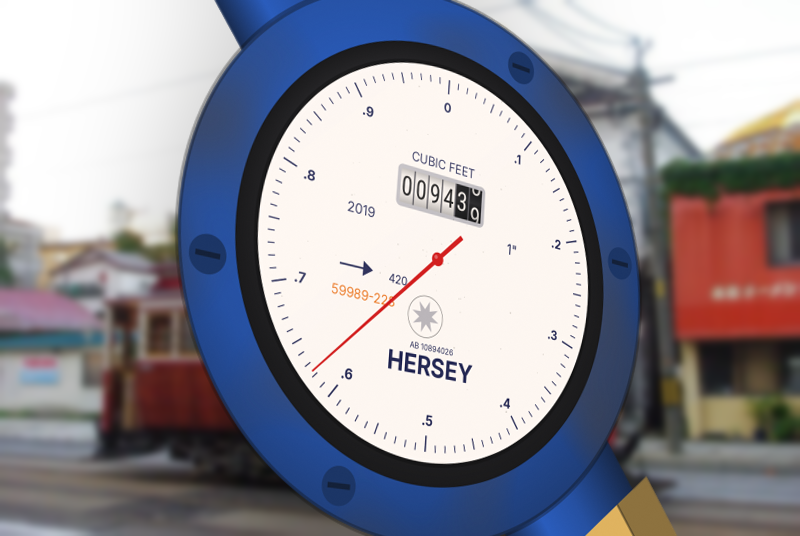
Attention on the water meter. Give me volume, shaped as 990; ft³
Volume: 9438.62; ft³
